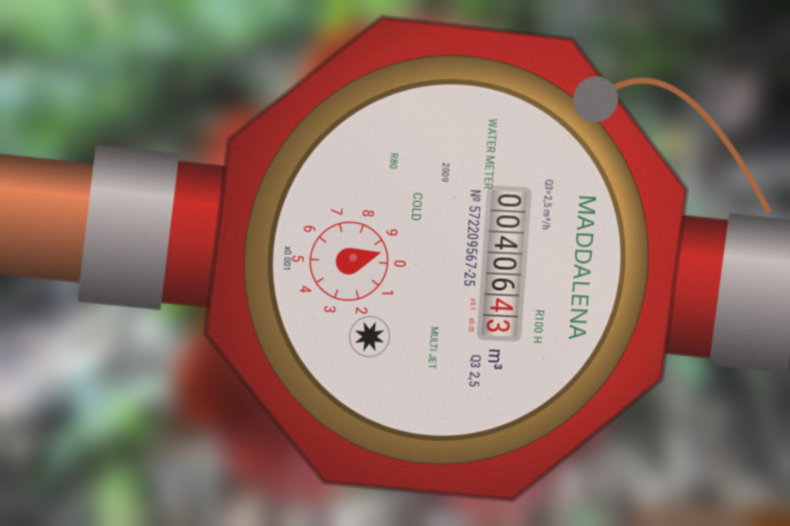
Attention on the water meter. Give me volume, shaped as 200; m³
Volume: 406.429; m³
